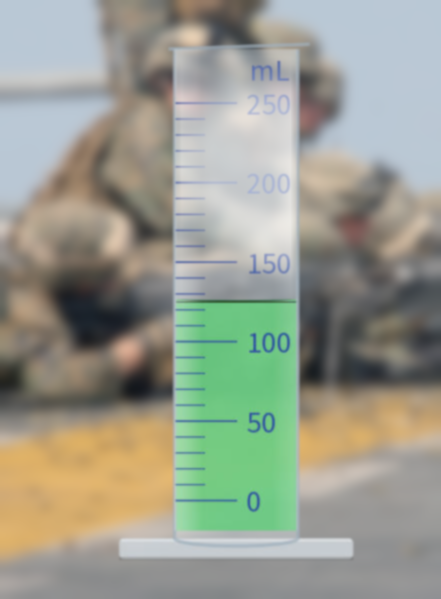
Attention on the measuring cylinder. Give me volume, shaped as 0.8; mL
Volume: 125; mL
